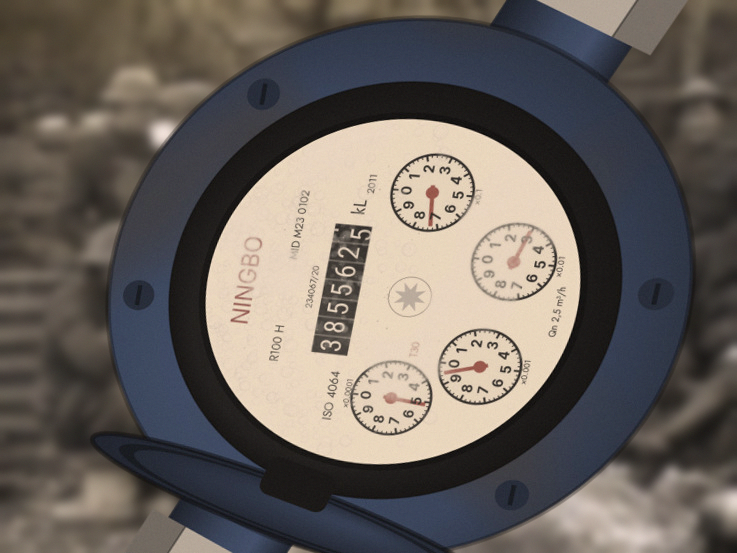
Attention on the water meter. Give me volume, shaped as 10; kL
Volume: 3855624.7295; kL
